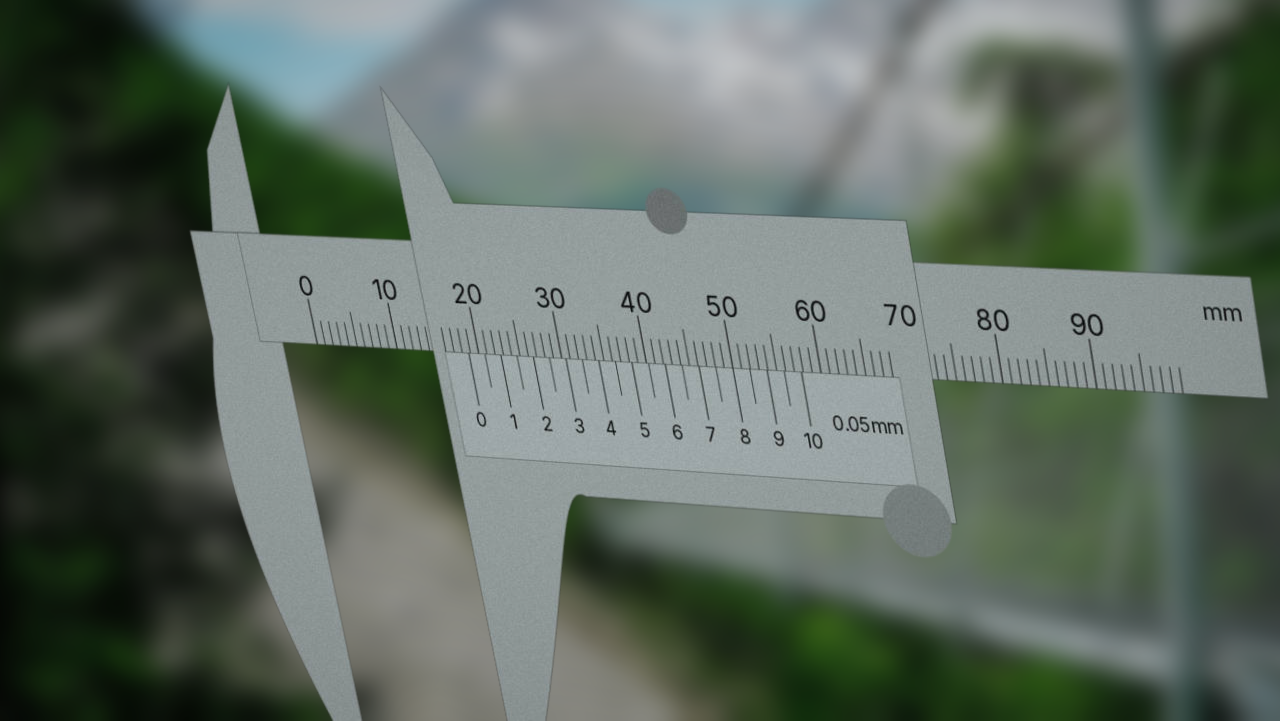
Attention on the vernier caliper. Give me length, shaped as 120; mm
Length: 18.8; mm
